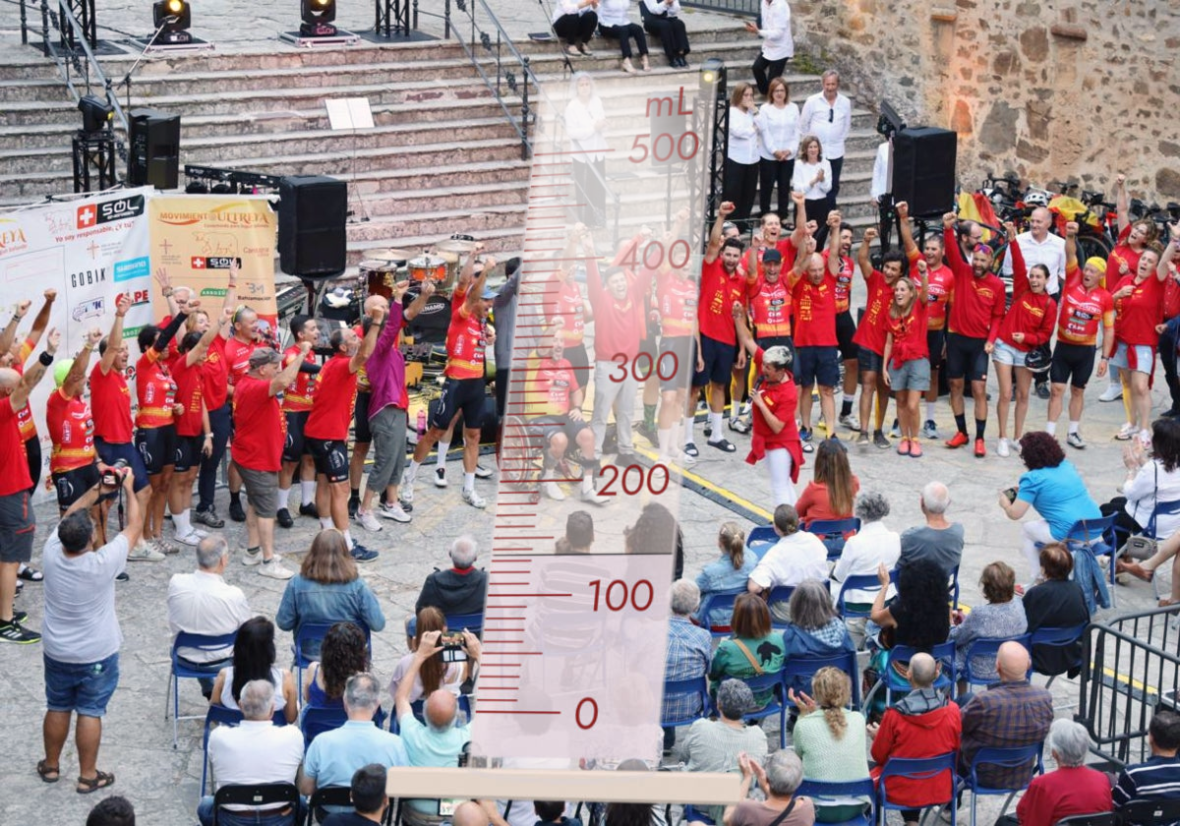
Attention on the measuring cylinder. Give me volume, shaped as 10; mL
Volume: 135; mL
